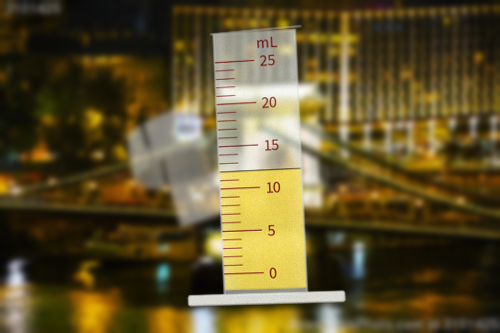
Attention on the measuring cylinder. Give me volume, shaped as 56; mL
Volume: 12; mL
